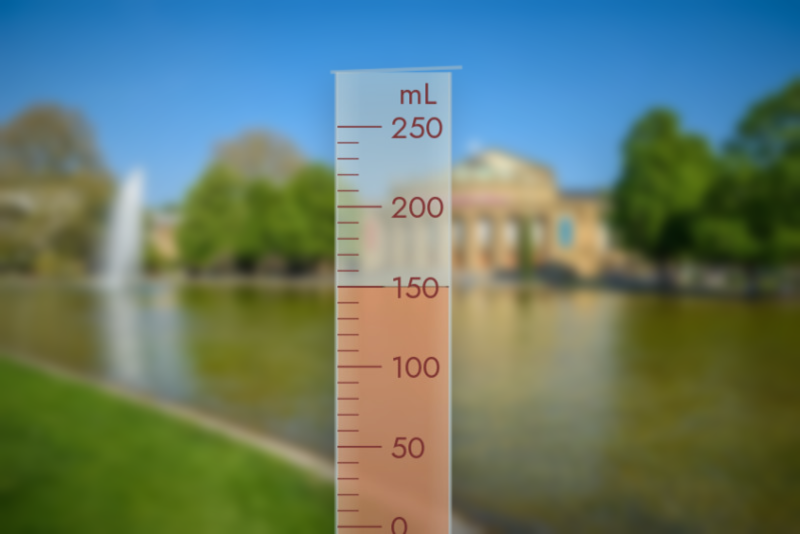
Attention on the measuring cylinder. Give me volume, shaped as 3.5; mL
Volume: 150; mL
